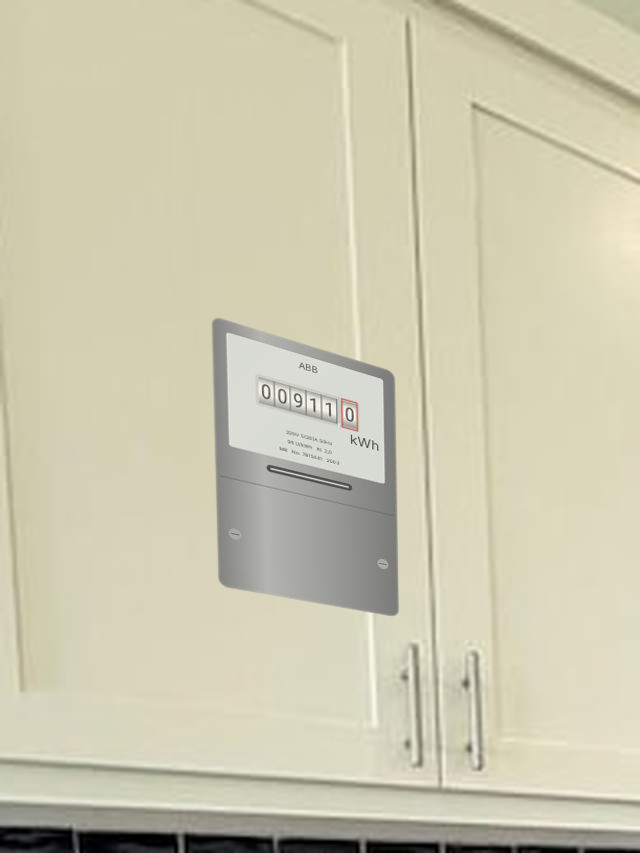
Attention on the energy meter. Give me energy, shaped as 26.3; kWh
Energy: 911.0; kWh
